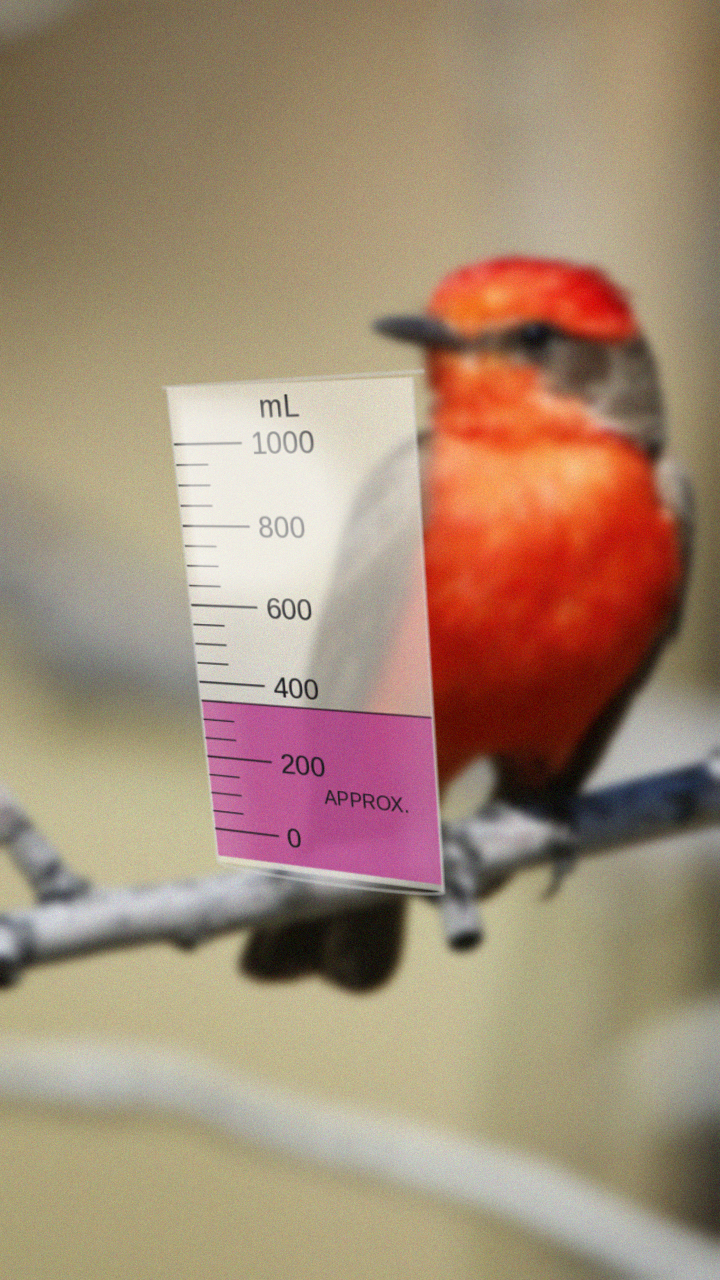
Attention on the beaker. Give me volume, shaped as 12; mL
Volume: 350; mL
